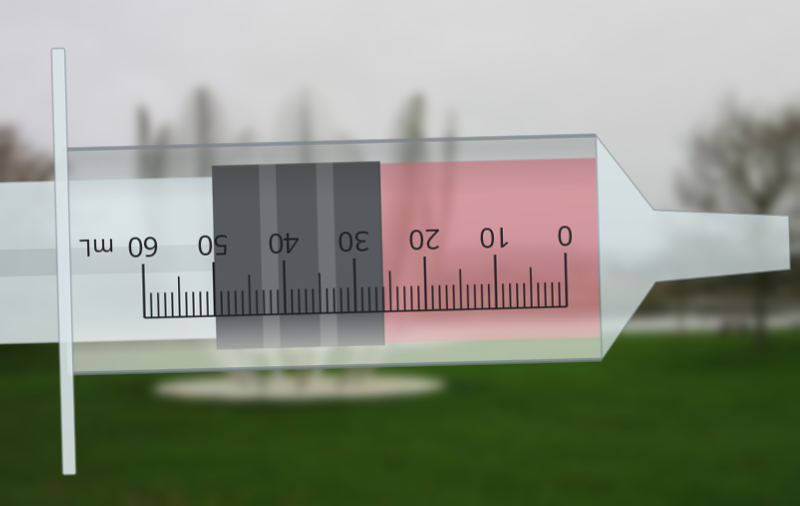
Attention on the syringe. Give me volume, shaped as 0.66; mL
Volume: 26; mL
